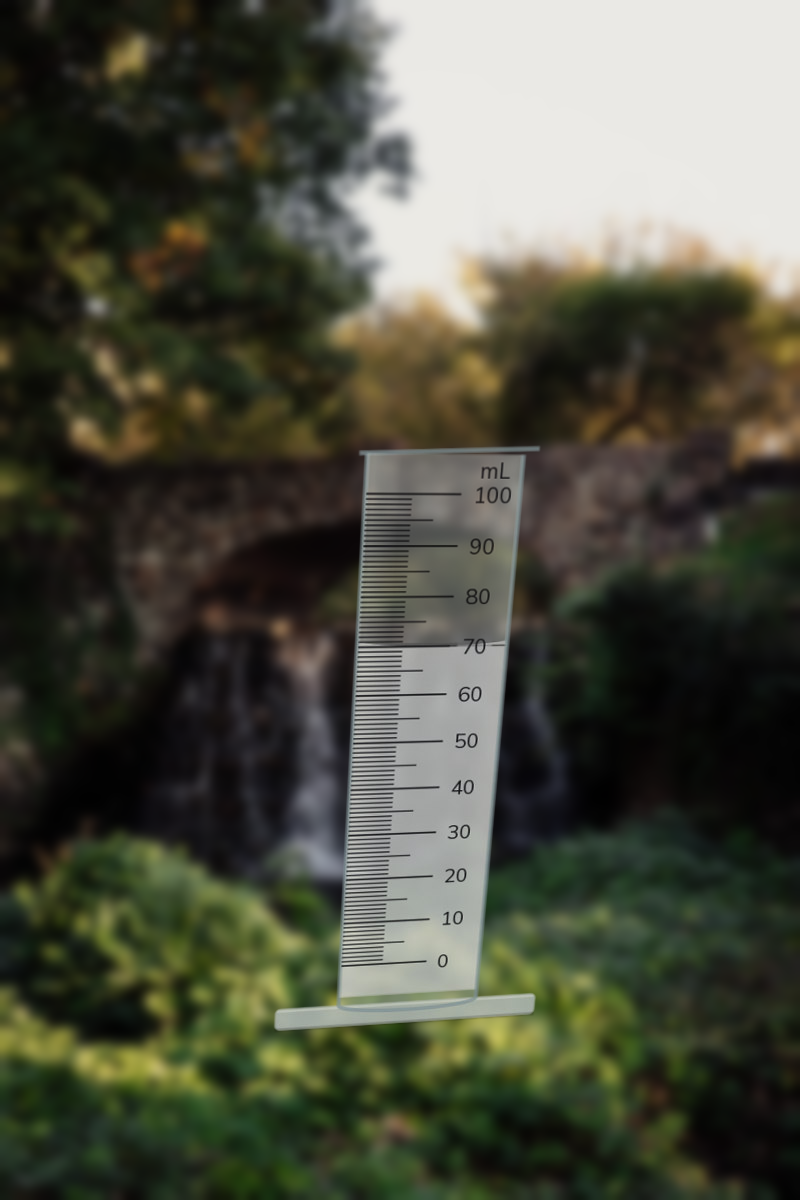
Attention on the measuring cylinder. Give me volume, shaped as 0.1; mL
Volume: 70; mL
